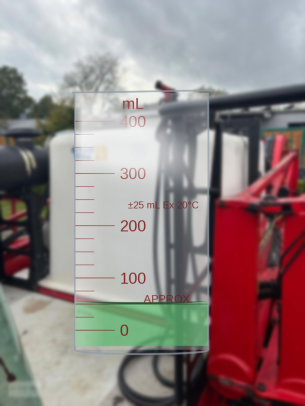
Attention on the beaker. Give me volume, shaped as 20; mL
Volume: 50; mL
